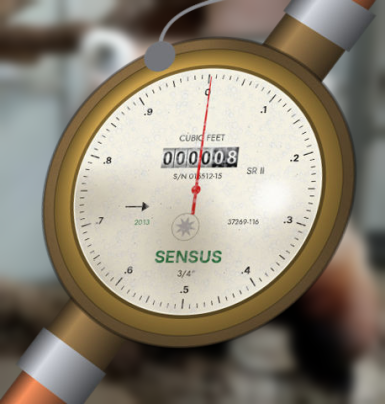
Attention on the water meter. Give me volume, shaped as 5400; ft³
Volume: 8.00; ft³
